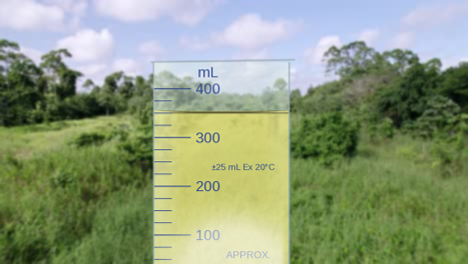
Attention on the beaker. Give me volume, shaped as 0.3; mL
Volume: 350; mL
